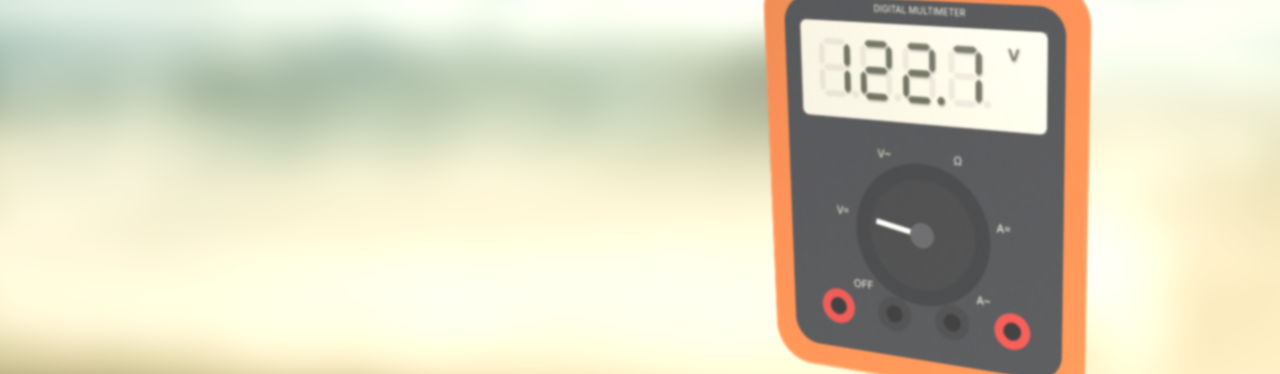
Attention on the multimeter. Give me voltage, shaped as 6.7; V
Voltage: 122.7; V
